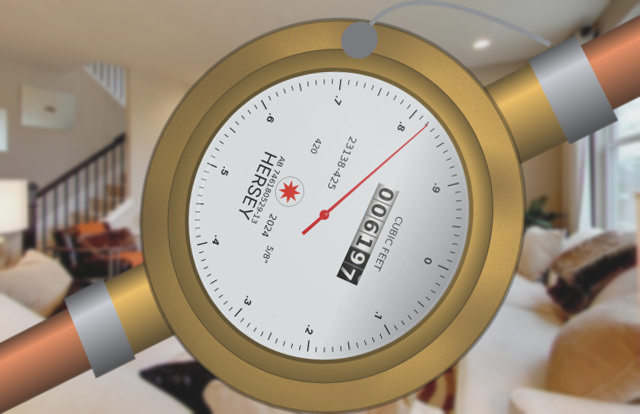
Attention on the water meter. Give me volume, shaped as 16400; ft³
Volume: 6196.82; ft³
